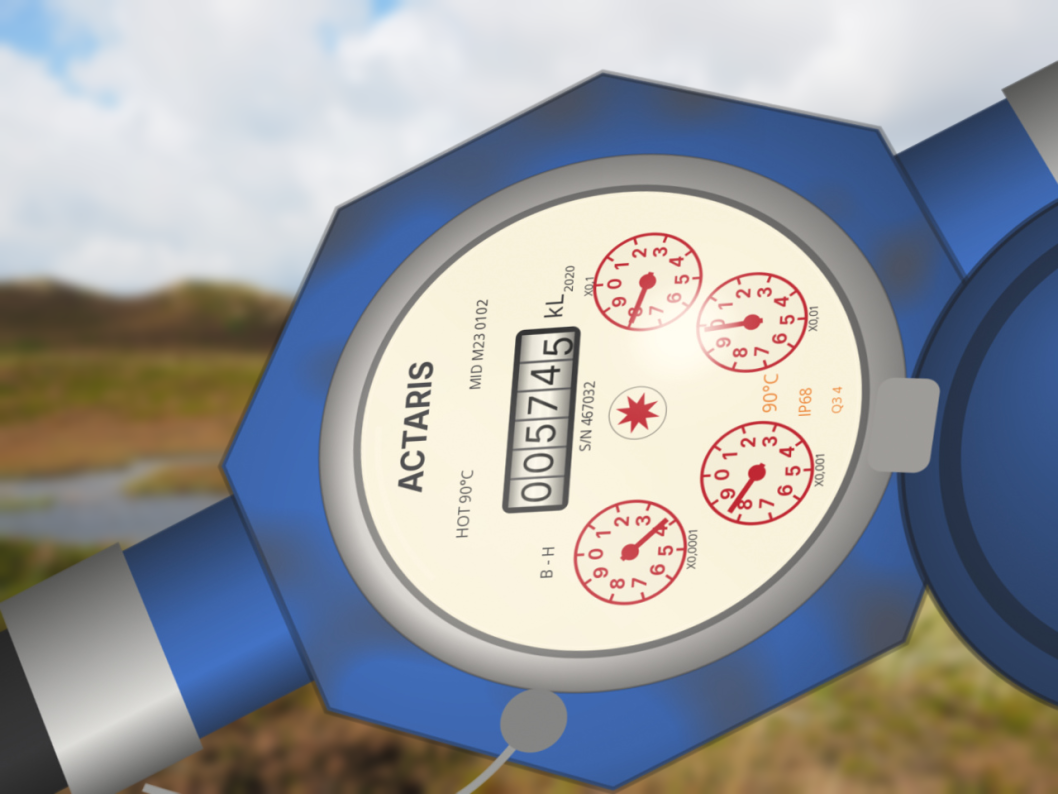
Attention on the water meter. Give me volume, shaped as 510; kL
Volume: 5744.7983; kL
